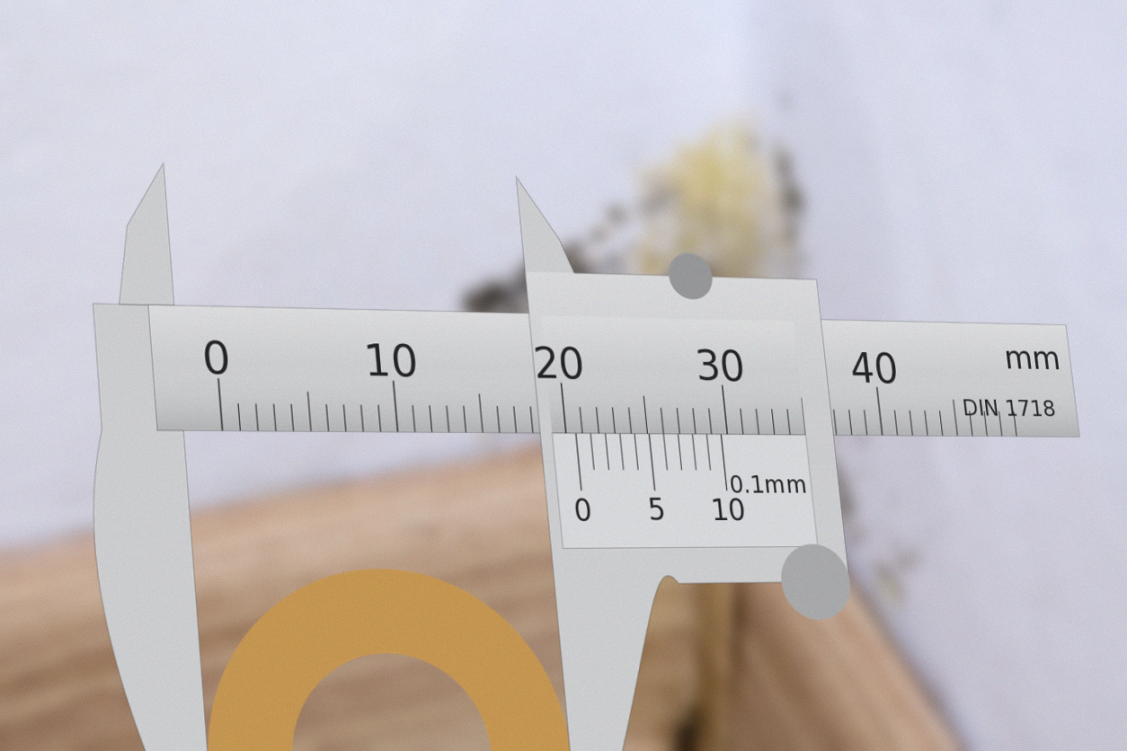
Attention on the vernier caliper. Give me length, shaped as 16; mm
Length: 20.6; mm
